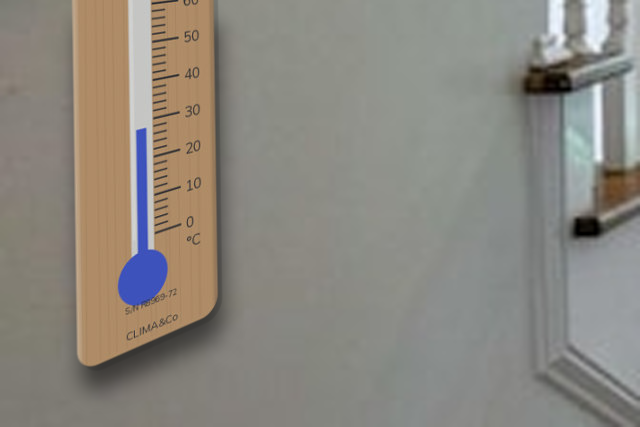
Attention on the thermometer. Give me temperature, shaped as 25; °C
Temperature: 28; °C
